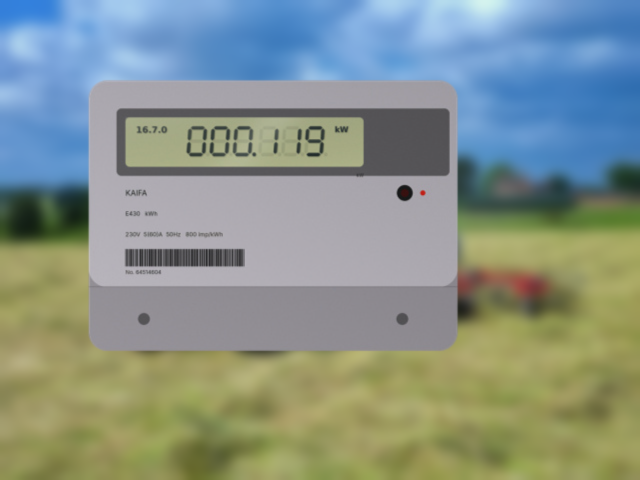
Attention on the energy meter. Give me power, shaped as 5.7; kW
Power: 0.119; kW
